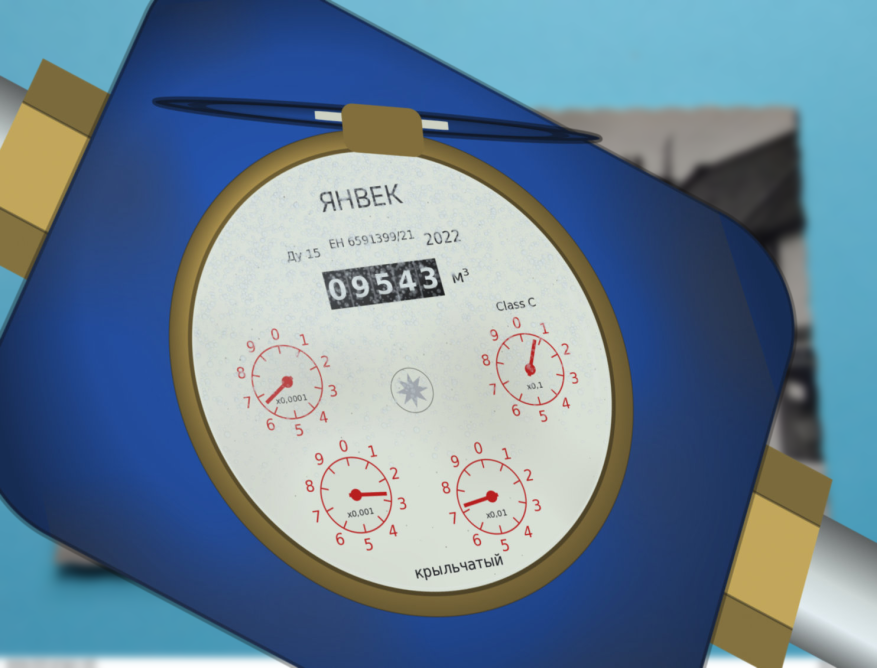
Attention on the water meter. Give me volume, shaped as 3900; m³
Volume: 9543.0726; m³
